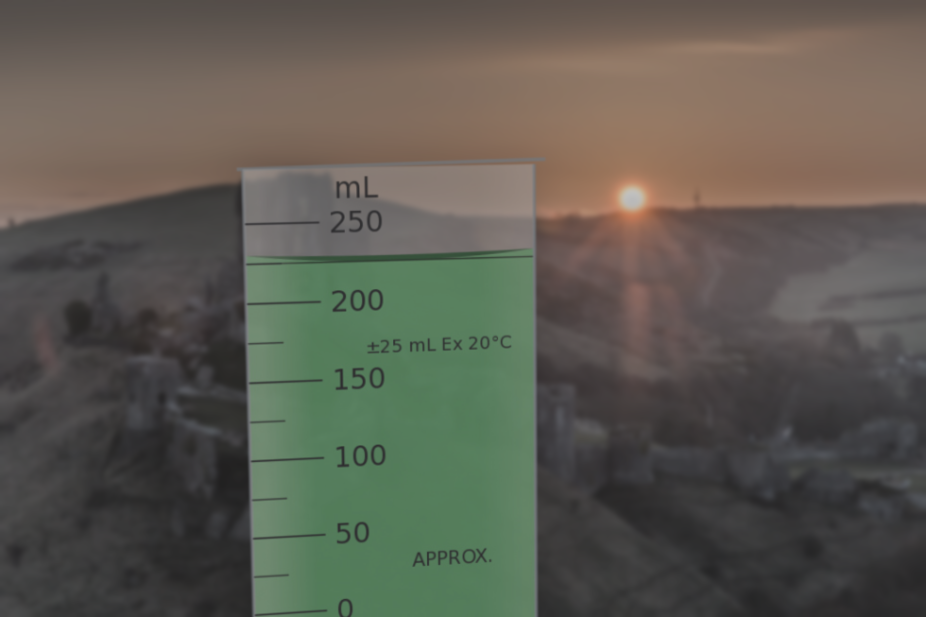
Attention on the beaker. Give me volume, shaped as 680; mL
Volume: 225; mL
